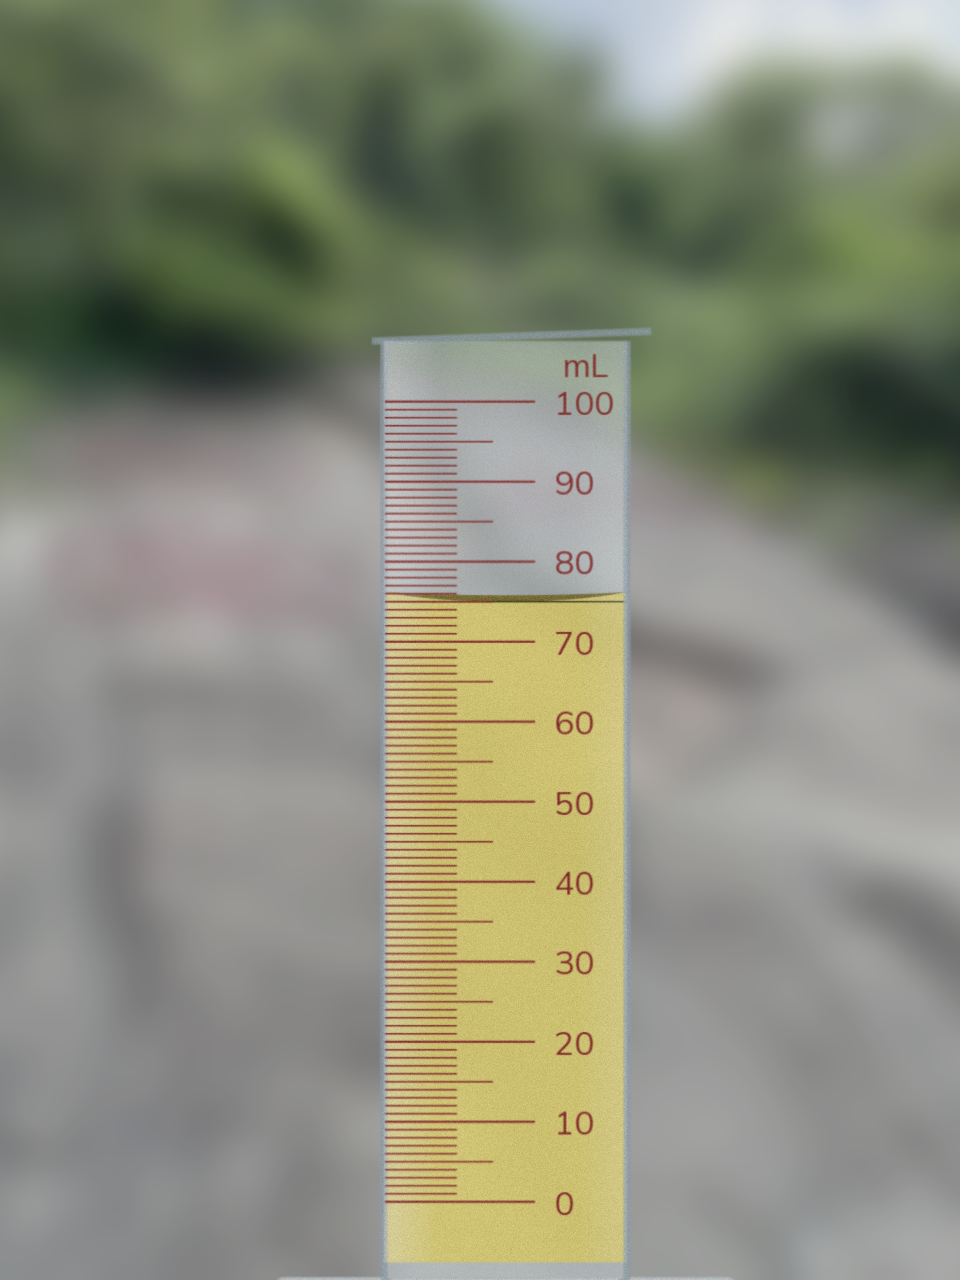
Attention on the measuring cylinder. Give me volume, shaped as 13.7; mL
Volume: 75; mL
